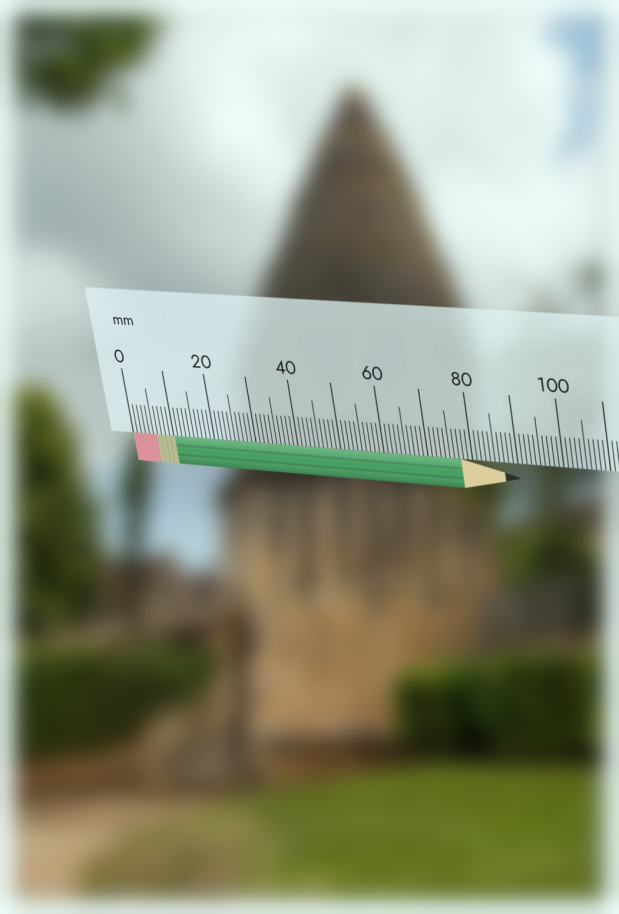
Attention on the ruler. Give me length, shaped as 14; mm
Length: 90; mm
